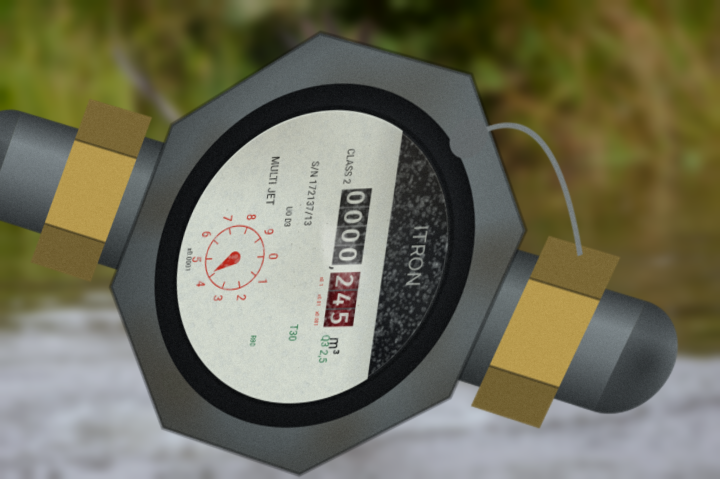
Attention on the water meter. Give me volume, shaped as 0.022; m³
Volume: 0.2454; m³
